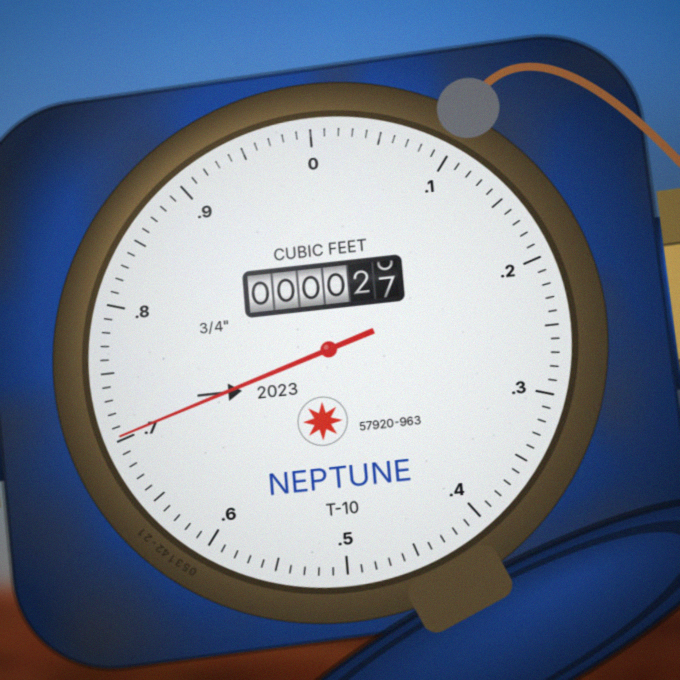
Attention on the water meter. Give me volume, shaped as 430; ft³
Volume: 26.70; ft³
